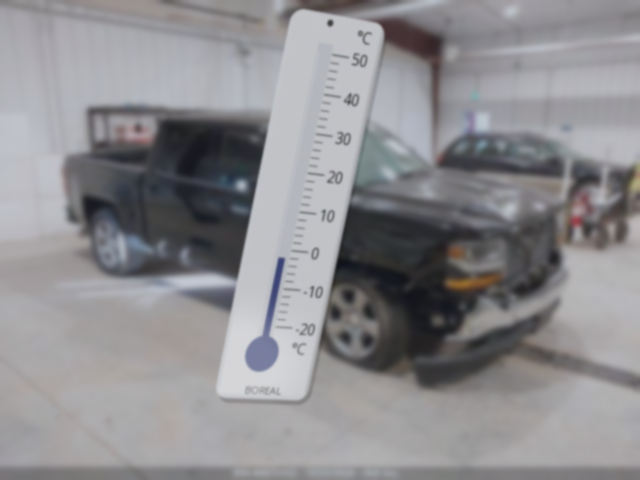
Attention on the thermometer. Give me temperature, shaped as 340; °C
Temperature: -2; °C
